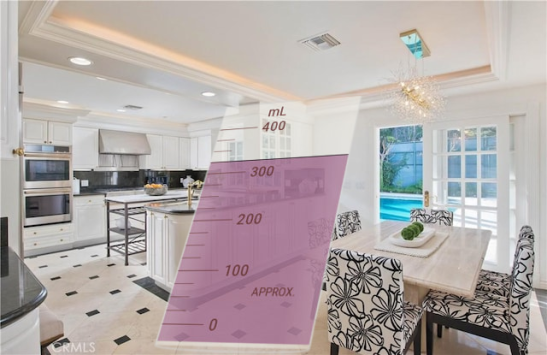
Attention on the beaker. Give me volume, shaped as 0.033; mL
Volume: 325; mL
